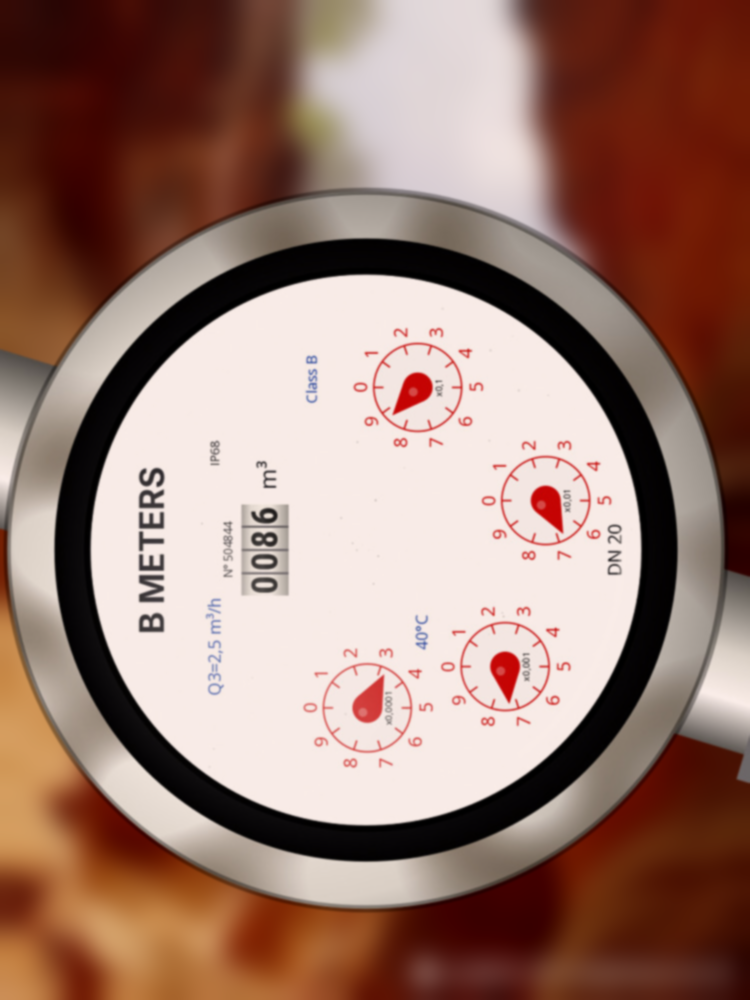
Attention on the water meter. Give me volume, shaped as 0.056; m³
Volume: 86.8673; m³
